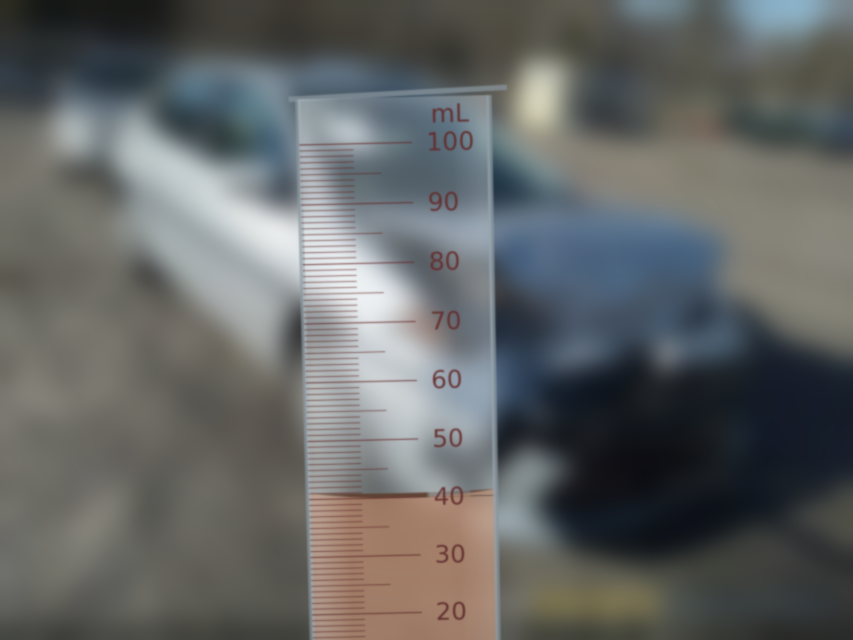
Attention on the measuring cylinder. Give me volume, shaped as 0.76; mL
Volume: 40; mL
